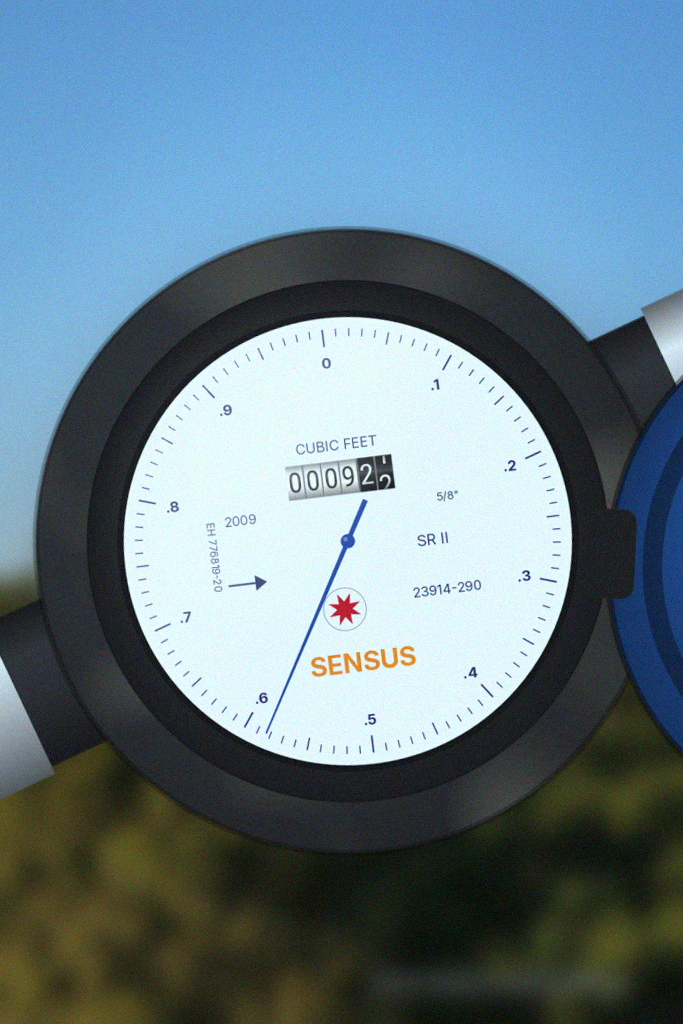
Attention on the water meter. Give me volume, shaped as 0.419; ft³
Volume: 921.58; ft³
